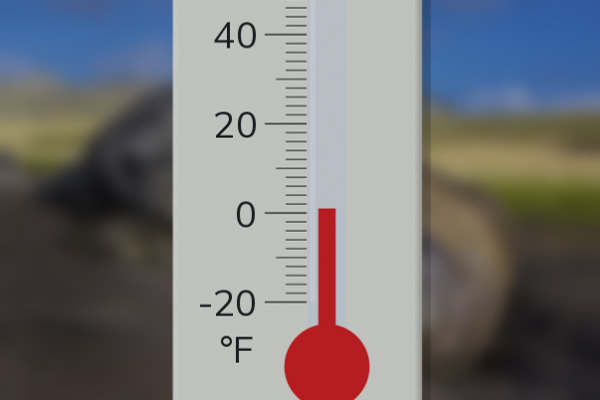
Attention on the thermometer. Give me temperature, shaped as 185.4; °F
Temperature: 1; °F
